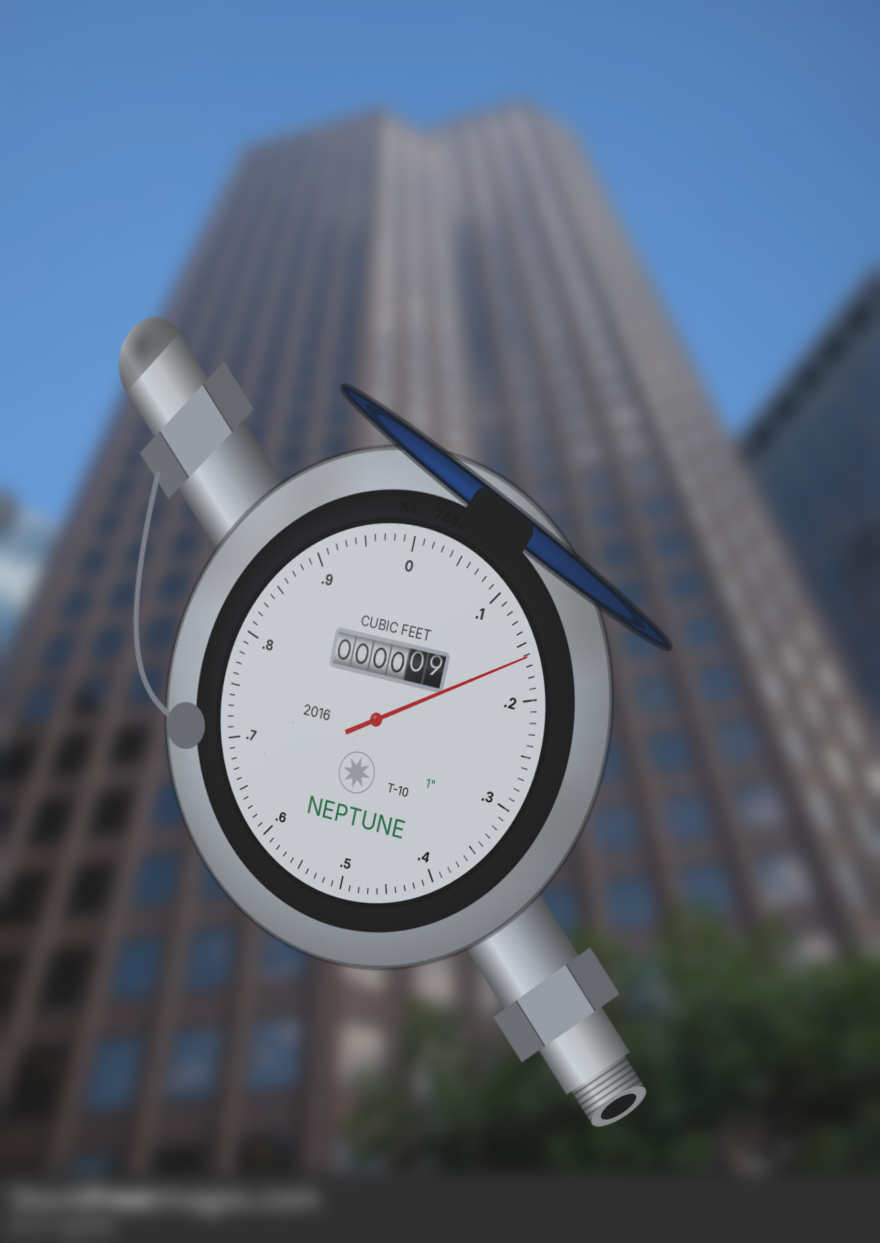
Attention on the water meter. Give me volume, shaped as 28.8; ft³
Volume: 9.16; ft³
